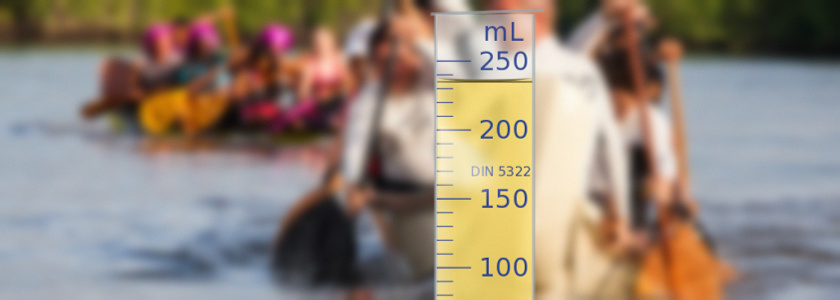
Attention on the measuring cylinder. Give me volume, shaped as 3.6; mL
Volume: 235; mL
